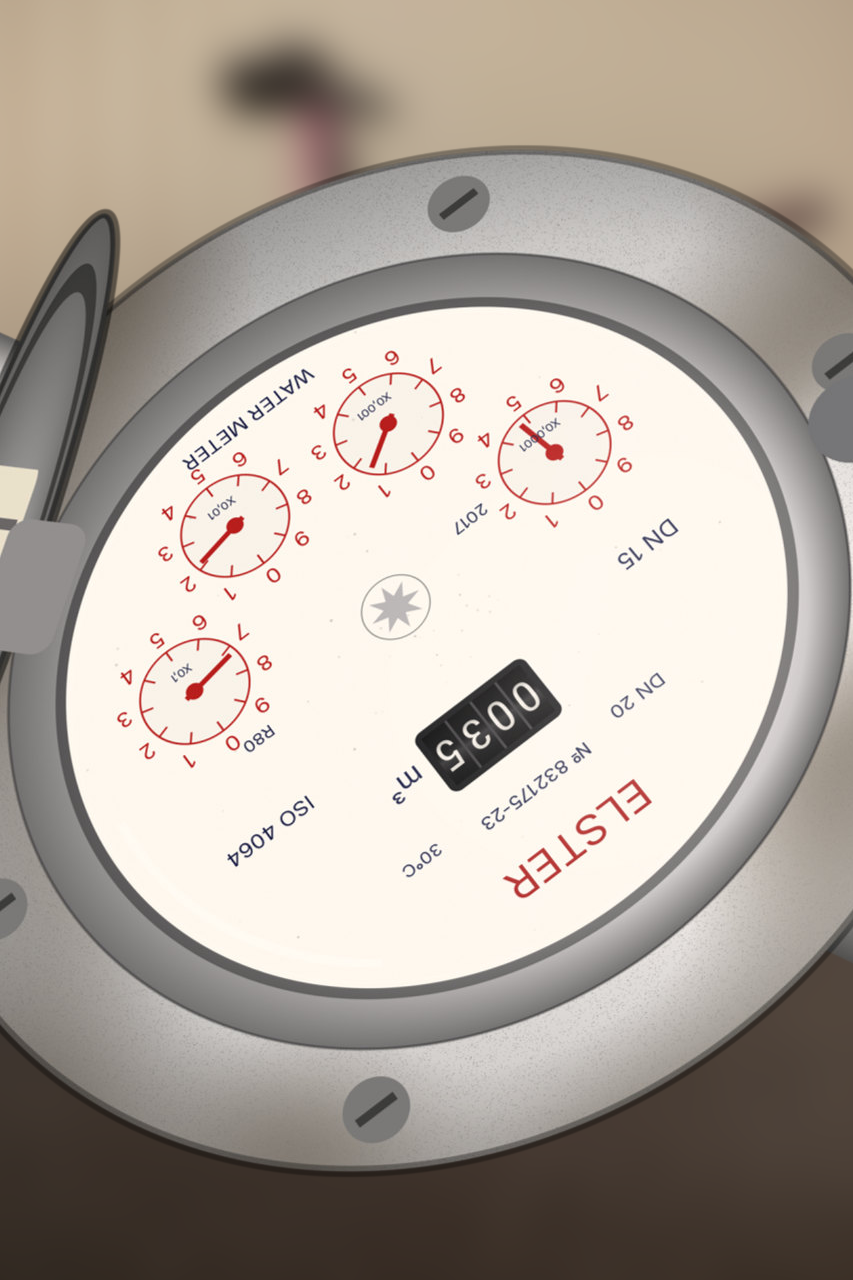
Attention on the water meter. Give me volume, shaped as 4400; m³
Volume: 35.7214; m³
